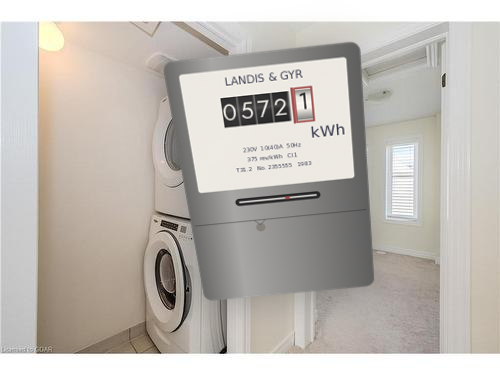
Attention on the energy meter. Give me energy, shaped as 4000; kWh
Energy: 572.1; kWh
